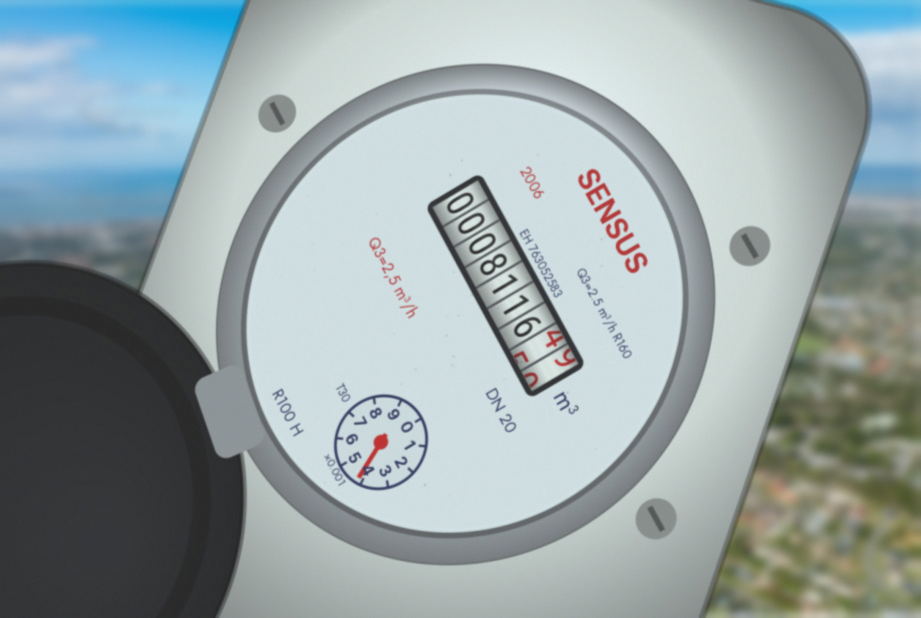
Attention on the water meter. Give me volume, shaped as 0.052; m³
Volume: 8116.494; m³
